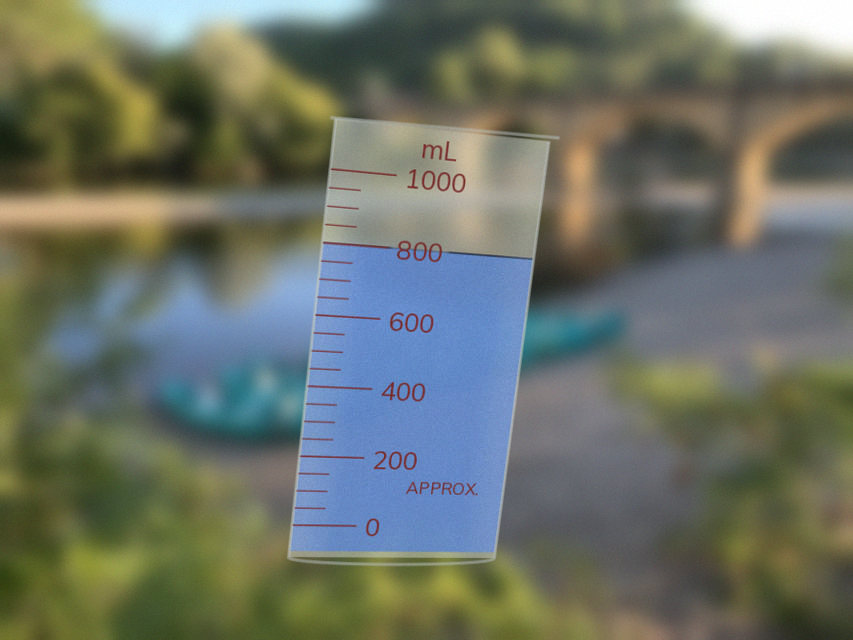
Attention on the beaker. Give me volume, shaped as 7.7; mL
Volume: 800; mL
